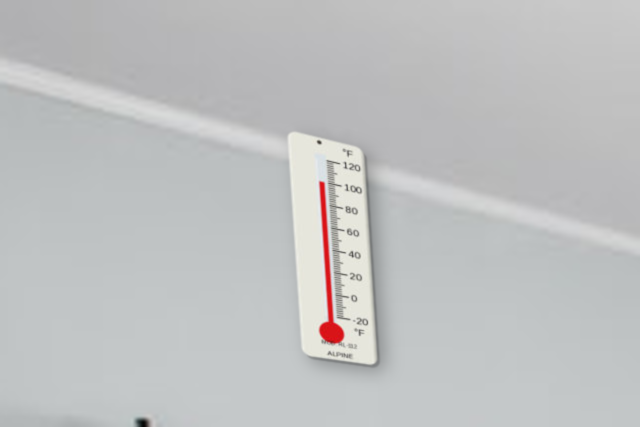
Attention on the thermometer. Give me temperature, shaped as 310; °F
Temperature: 100; °F
